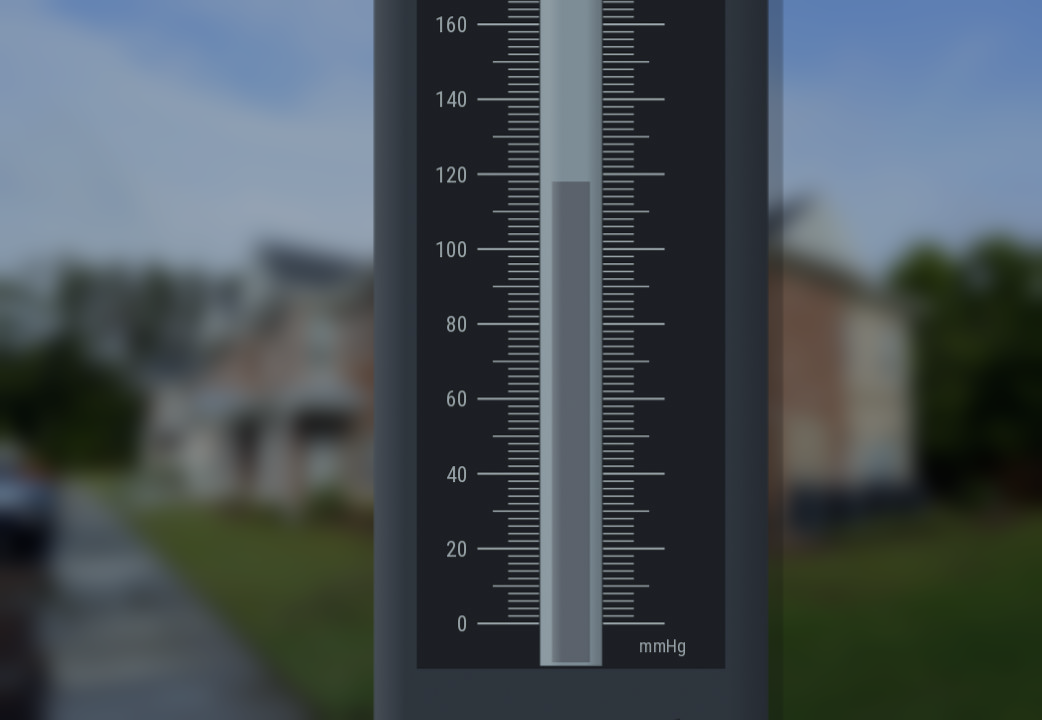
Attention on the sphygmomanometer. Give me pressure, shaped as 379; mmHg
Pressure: 118; mmHg
